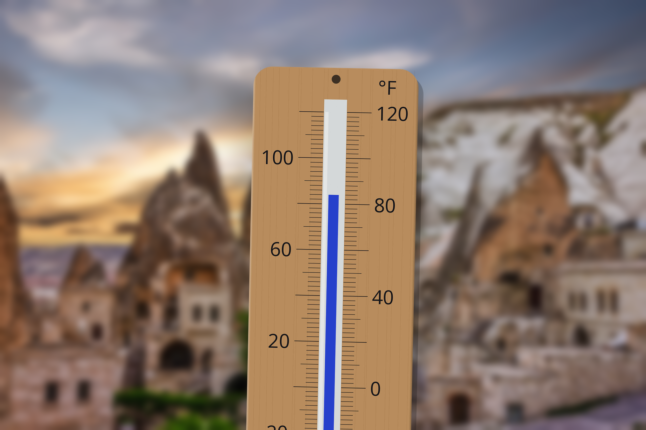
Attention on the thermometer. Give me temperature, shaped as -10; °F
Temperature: 84; °F
